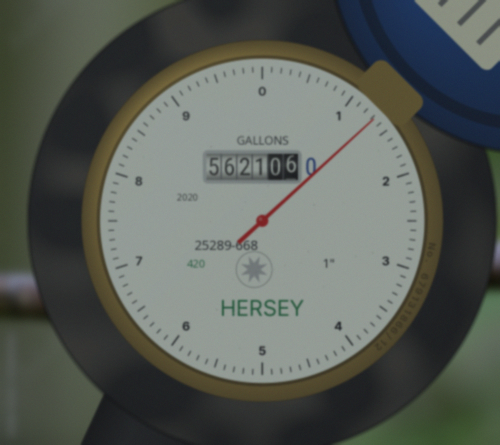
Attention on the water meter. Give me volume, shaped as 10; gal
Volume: 5621061.3; gal
